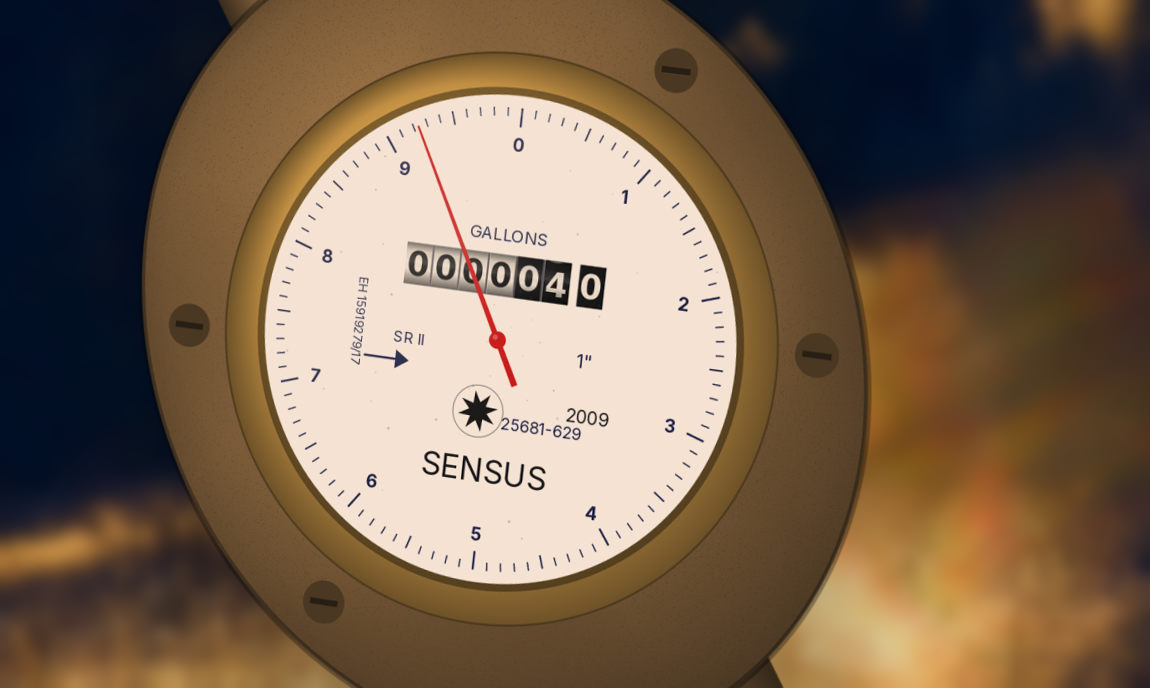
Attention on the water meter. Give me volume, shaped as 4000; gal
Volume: 39.2; gal
